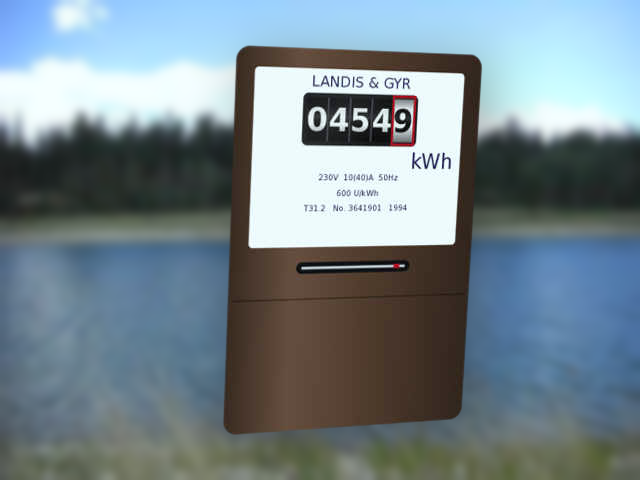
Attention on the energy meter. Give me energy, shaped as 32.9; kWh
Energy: 454.9; kWh
